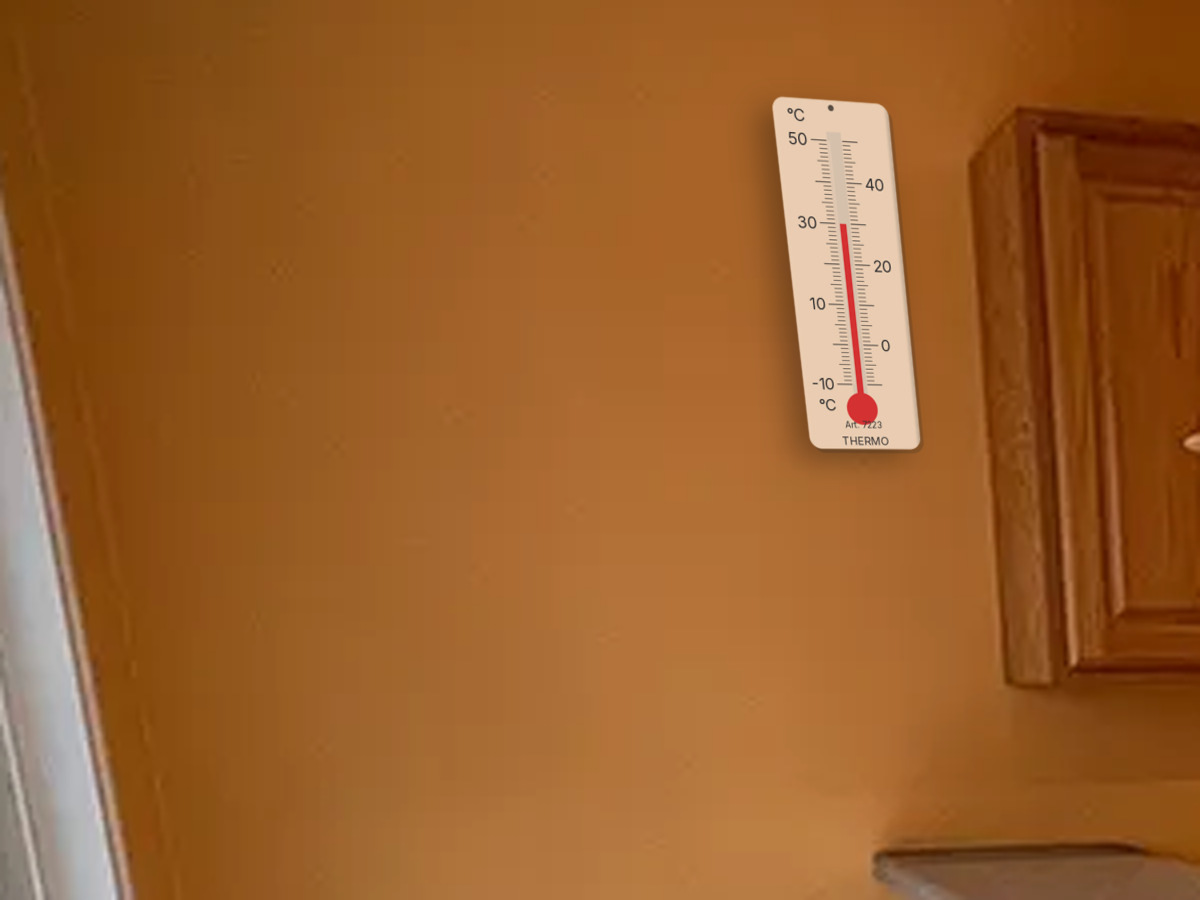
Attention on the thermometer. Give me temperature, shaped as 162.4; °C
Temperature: 30; °C
